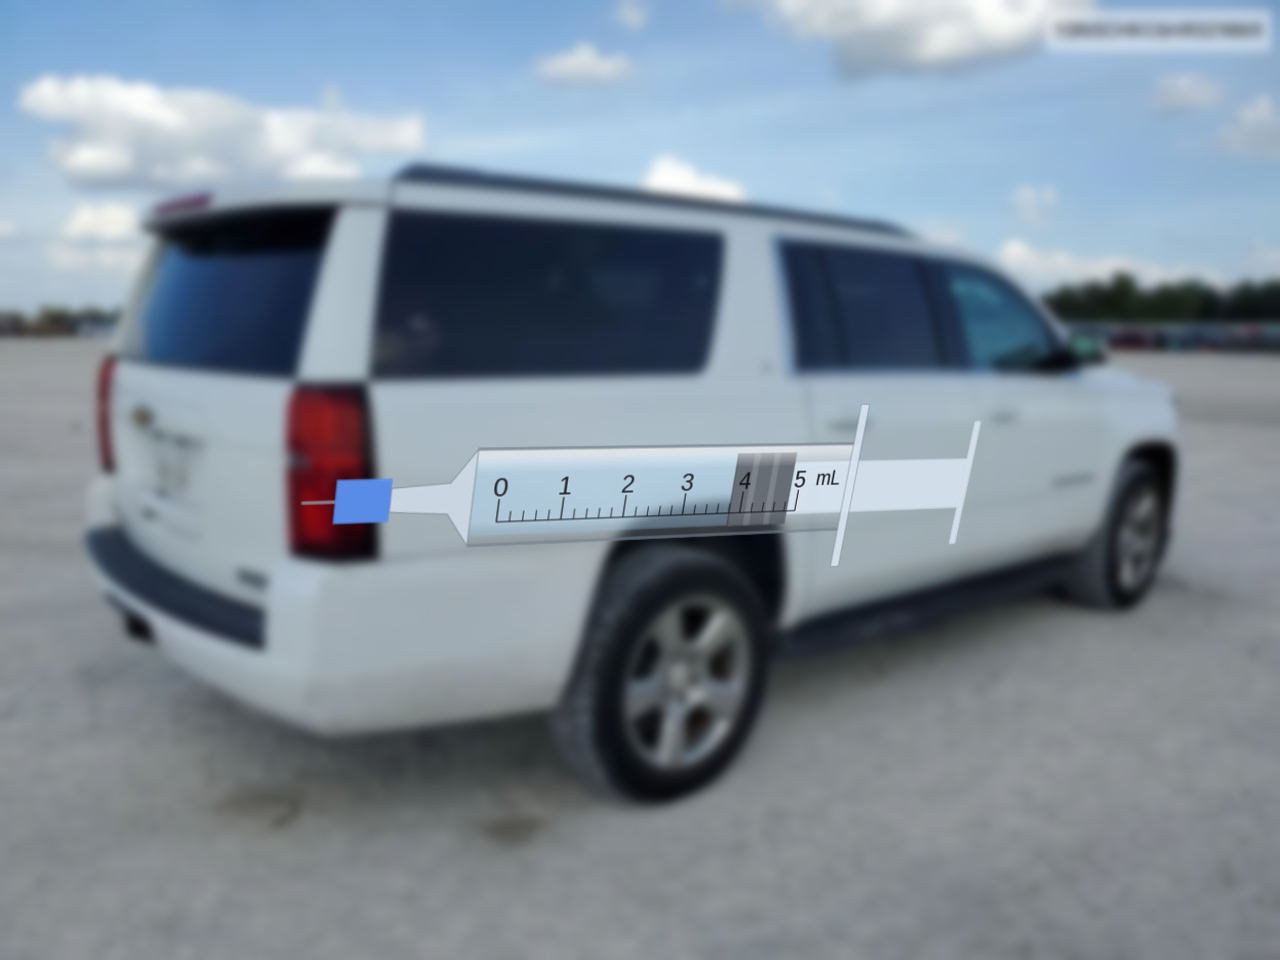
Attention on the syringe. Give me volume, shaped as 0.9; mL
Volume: 3.8; mL
